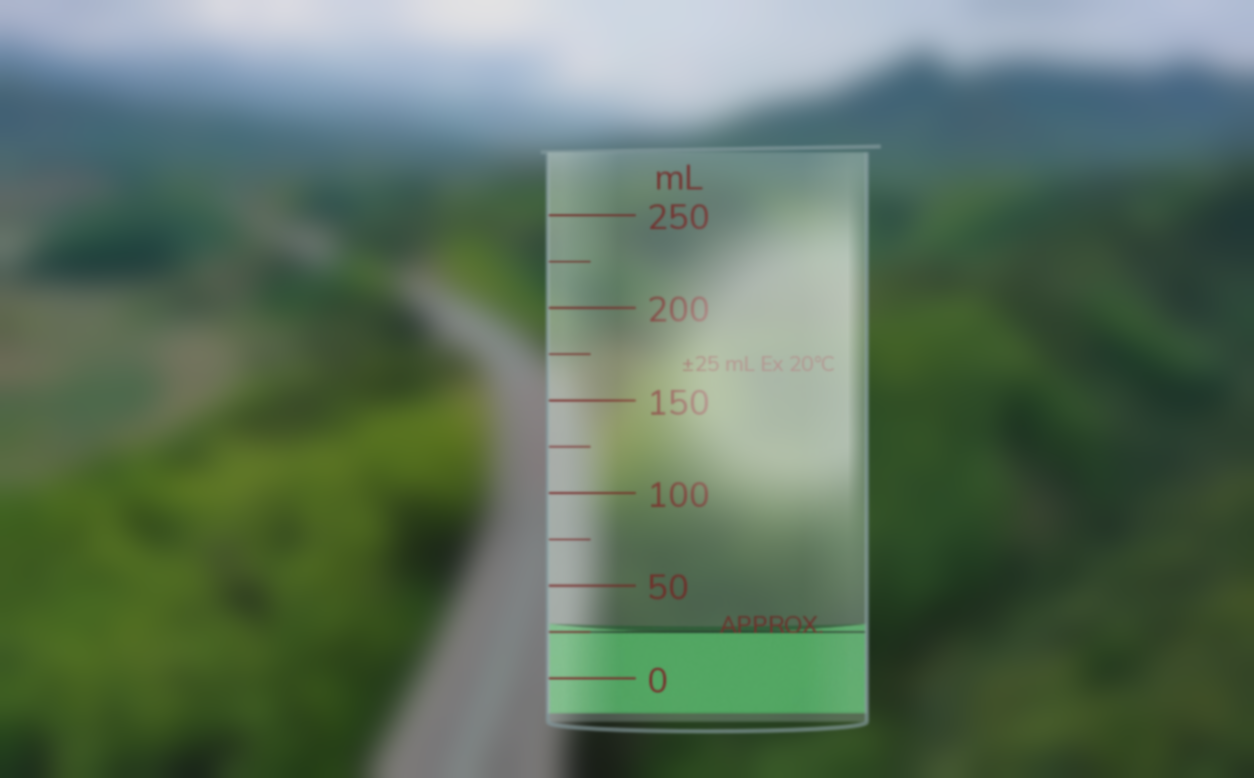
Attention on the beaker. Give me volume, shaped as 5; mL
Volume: 25; mL
